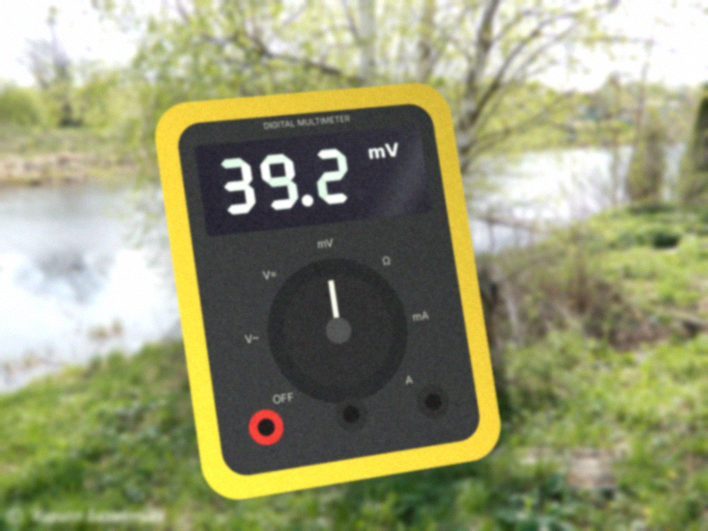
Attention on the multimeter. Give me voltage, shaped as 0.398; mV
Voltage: 39.2; mV
